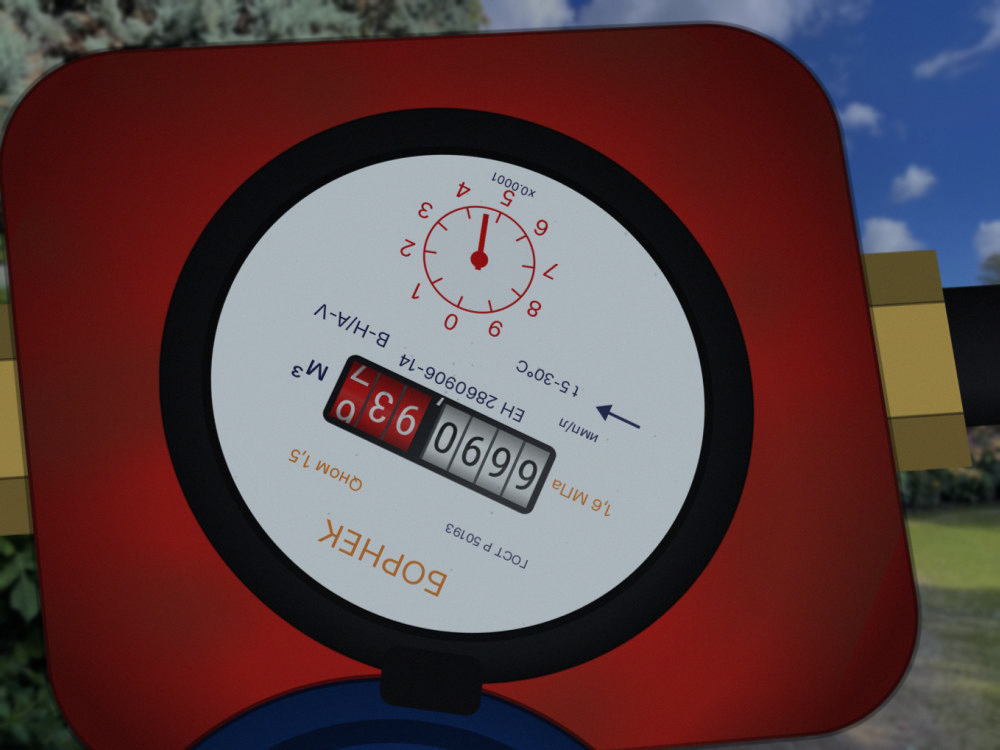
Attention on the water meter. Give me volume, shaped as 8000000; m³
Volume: 6690.9364; m³
